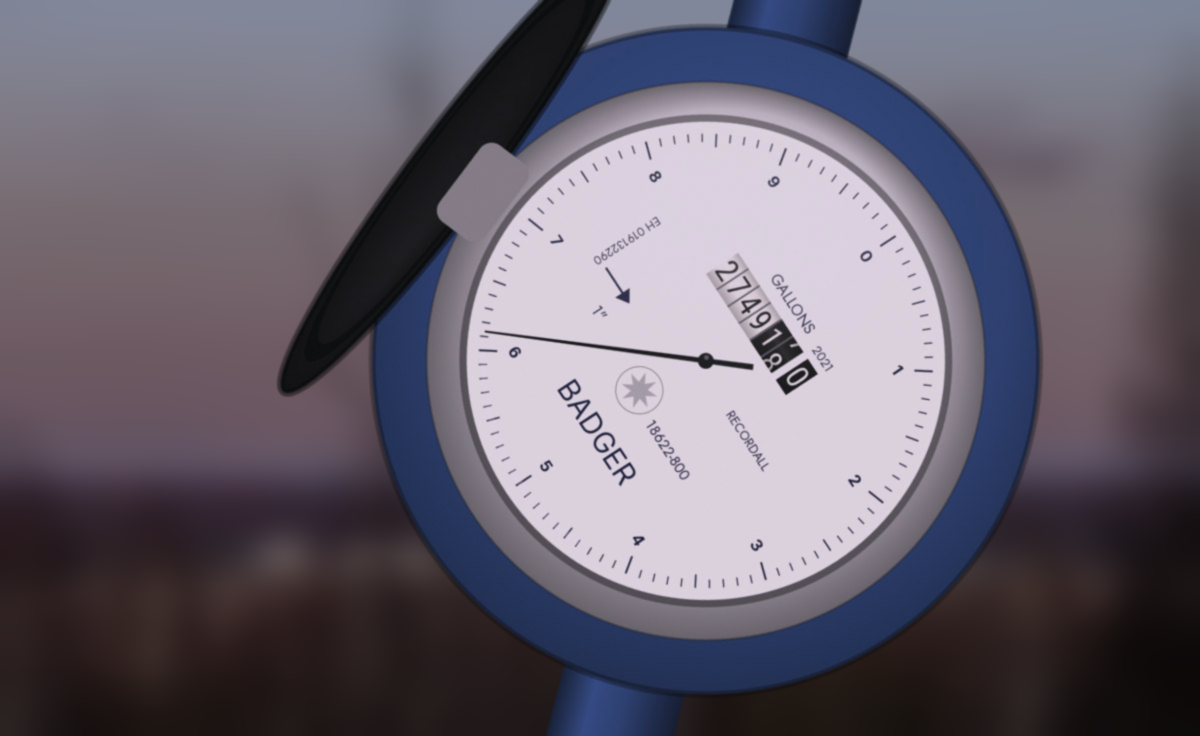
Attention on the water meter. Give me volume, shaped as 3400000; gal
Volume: 2749176.1; gal
